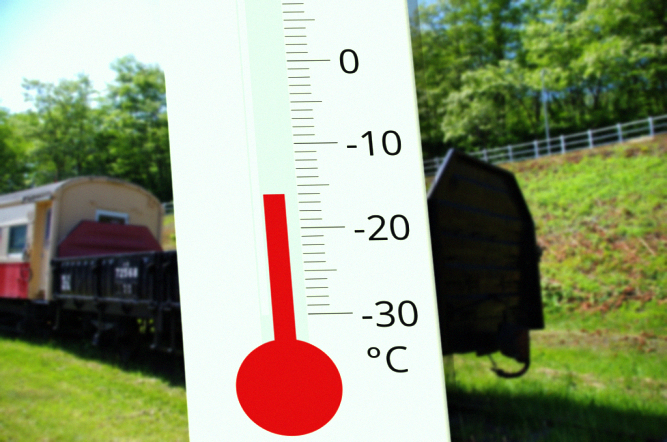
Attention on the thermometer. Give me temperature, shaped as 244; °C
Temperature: -16; °C
